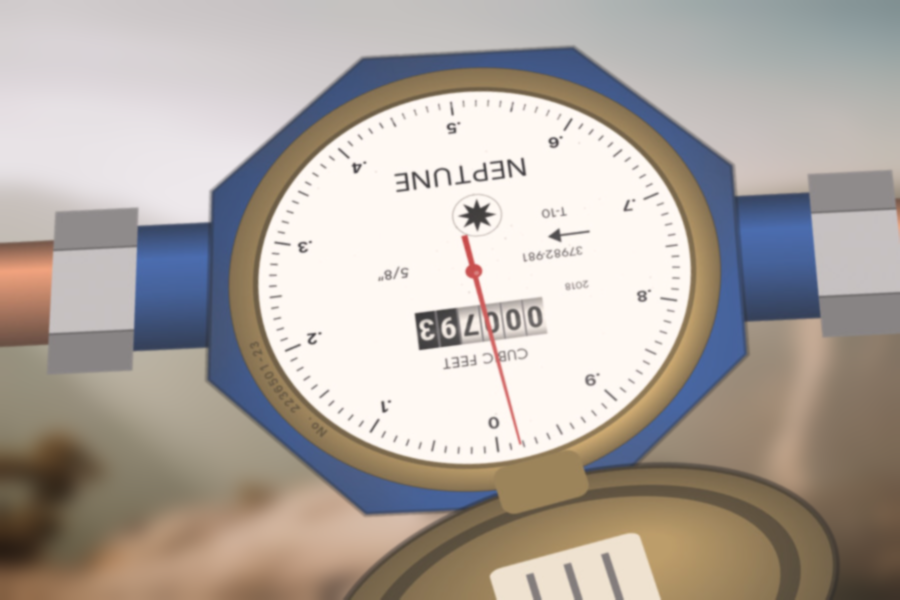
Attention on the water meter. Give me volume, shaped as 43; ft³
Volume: 792.98; ft³
